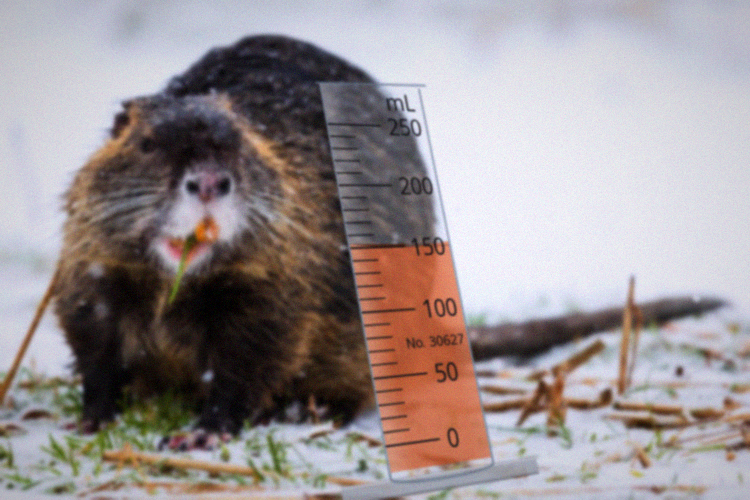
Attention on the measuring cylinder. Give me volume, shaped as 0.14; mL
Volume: 150; mL
